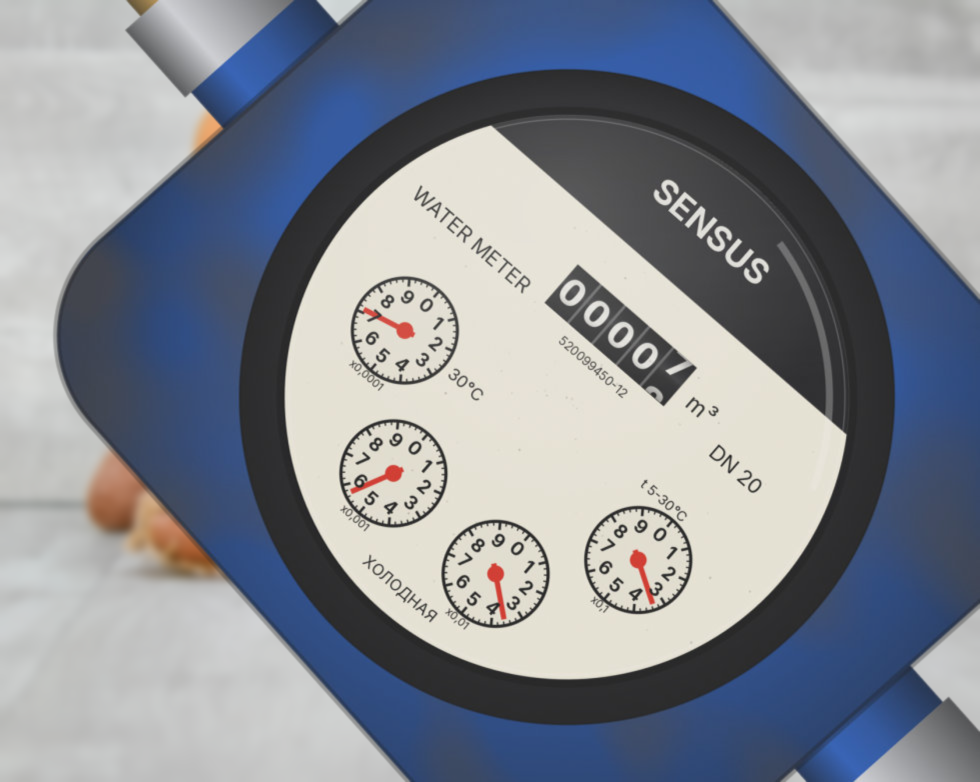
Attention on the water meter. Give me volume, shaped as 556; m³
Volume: 7.3357; m³
